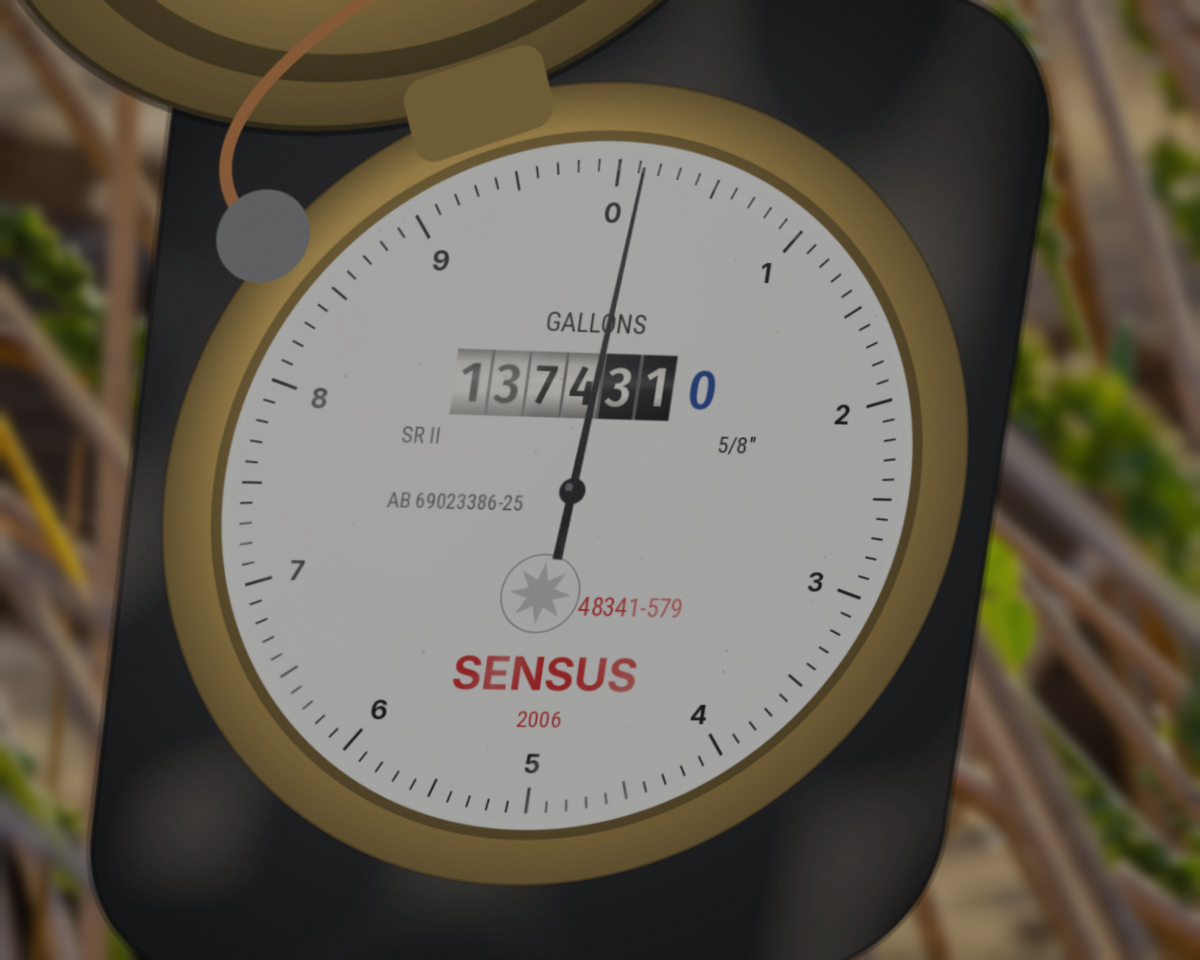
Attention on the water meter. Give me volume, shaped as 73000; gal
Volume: 1374310.1; gal
